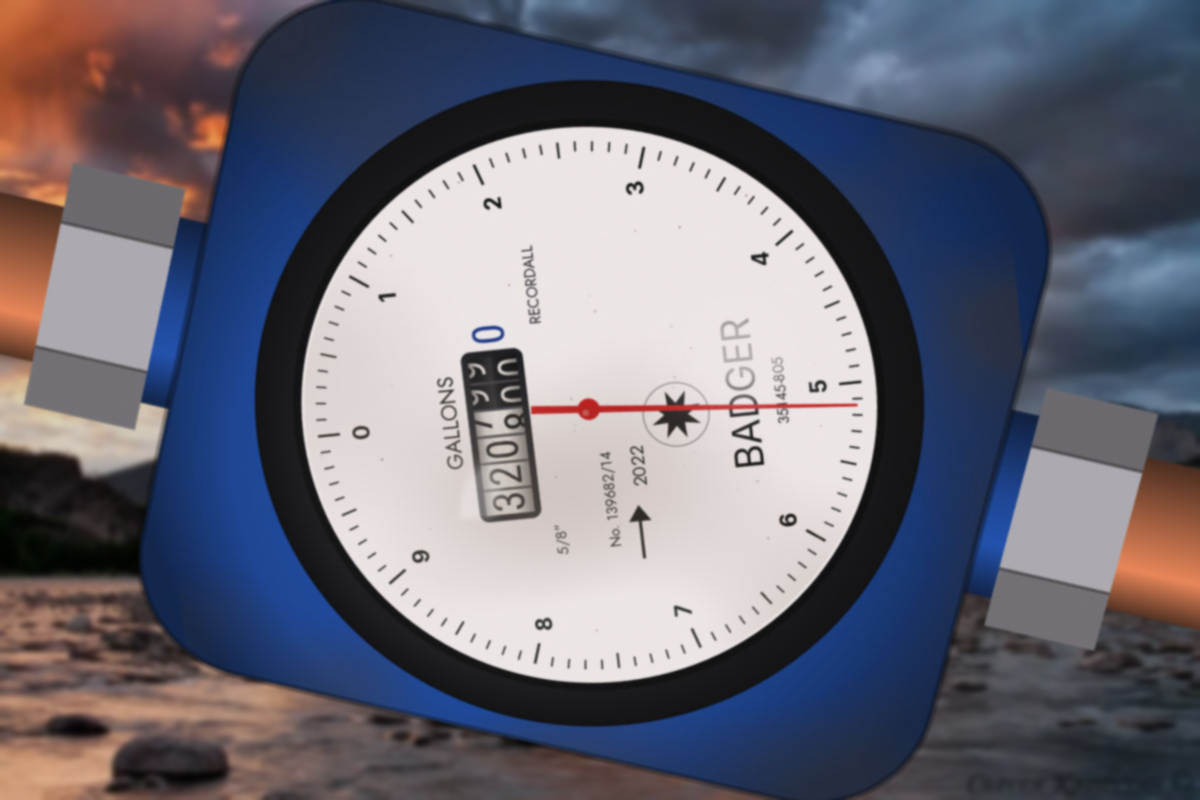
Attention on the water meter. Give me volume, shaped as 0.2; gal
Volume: 3207995.1; gal
